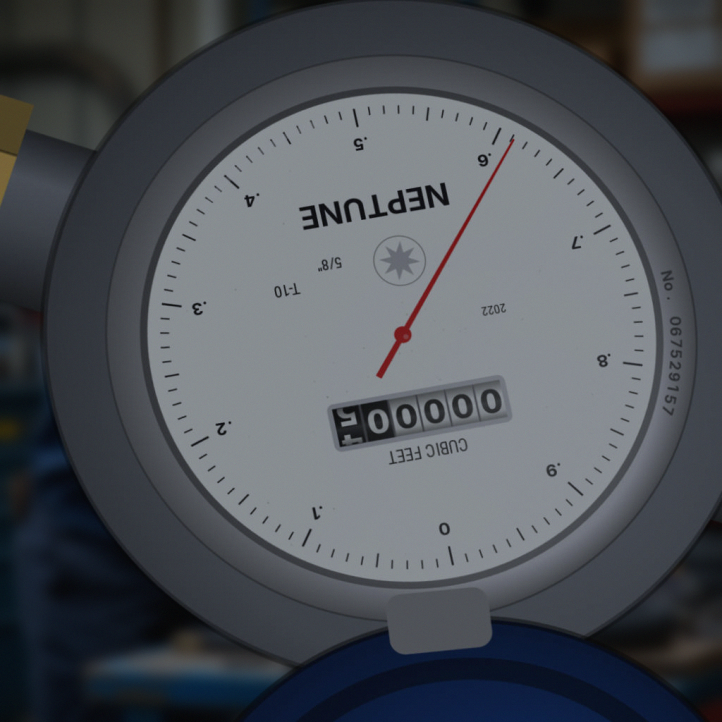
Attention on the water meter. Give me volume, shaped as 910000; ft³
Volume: 4.61; ft³
